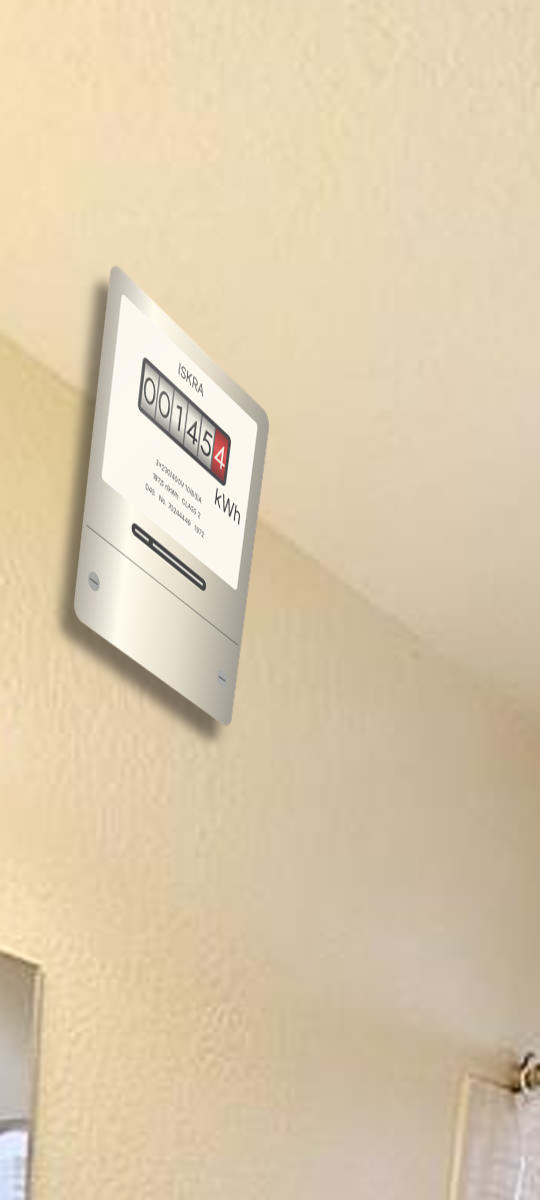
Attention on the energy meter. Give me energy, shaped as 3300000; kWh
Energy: 145.4; kWh
